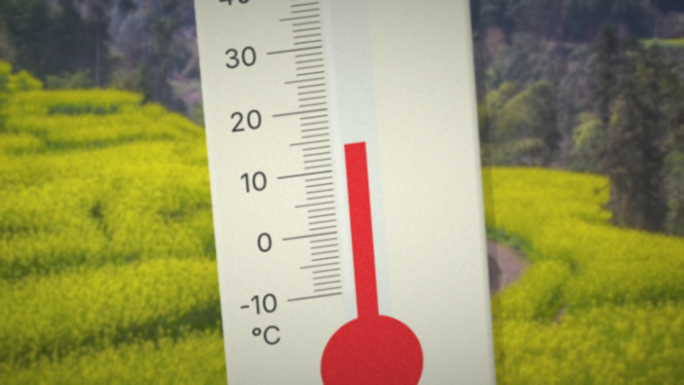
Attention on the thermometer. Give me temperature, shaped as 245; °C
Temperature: 14; °C
